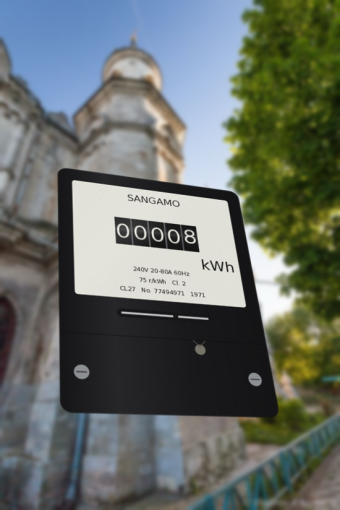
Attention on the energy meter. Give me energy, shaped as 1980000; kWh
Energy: 8; kWh
